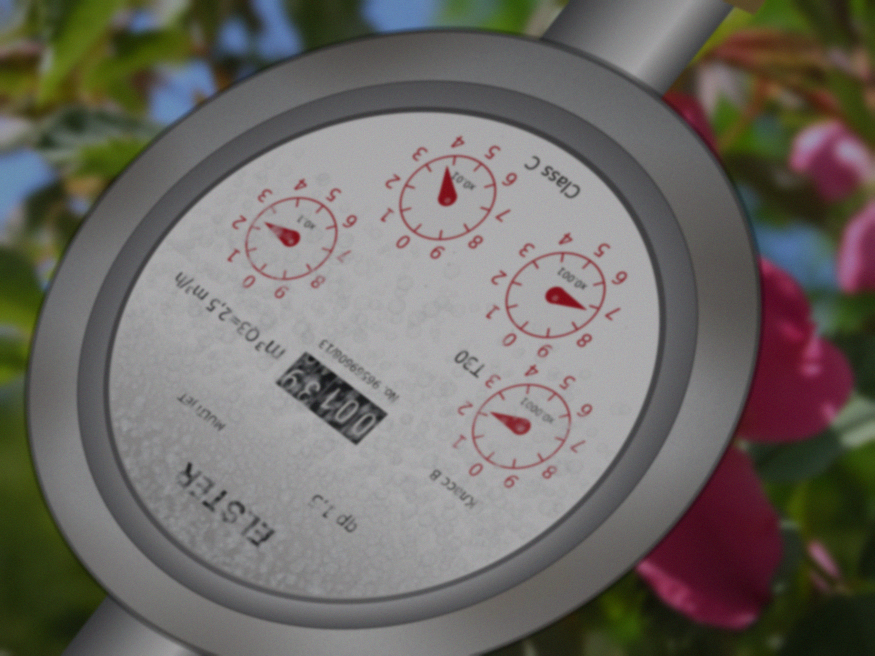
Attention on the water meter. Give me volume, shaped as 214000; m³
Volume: 139.2372; m³
